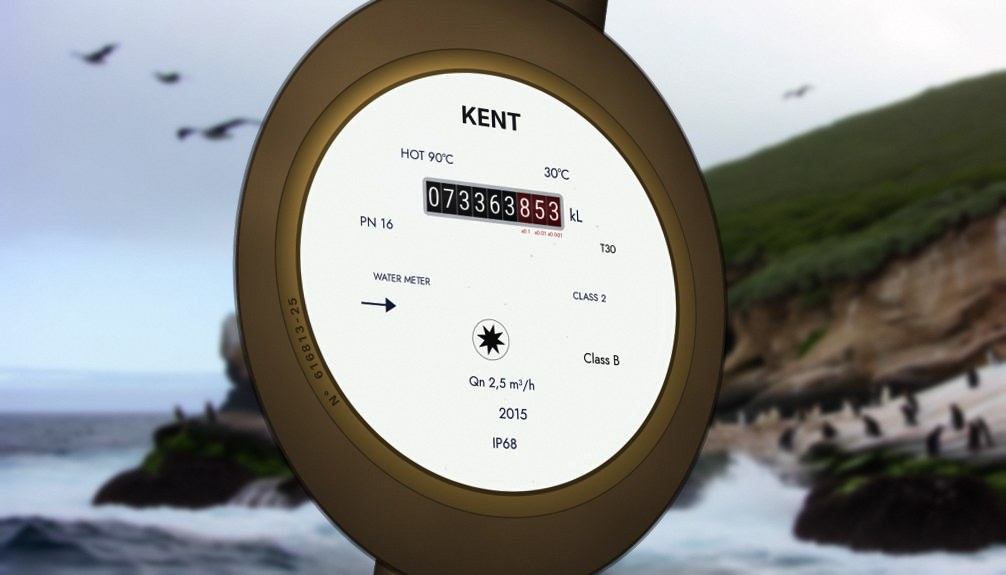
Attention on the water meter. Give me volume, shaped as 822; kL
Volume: 73363.853; kL
